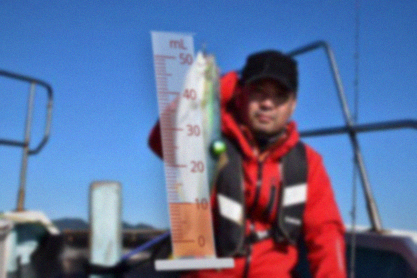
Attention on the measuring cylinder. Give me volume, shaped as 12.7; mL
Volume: 10; mL
